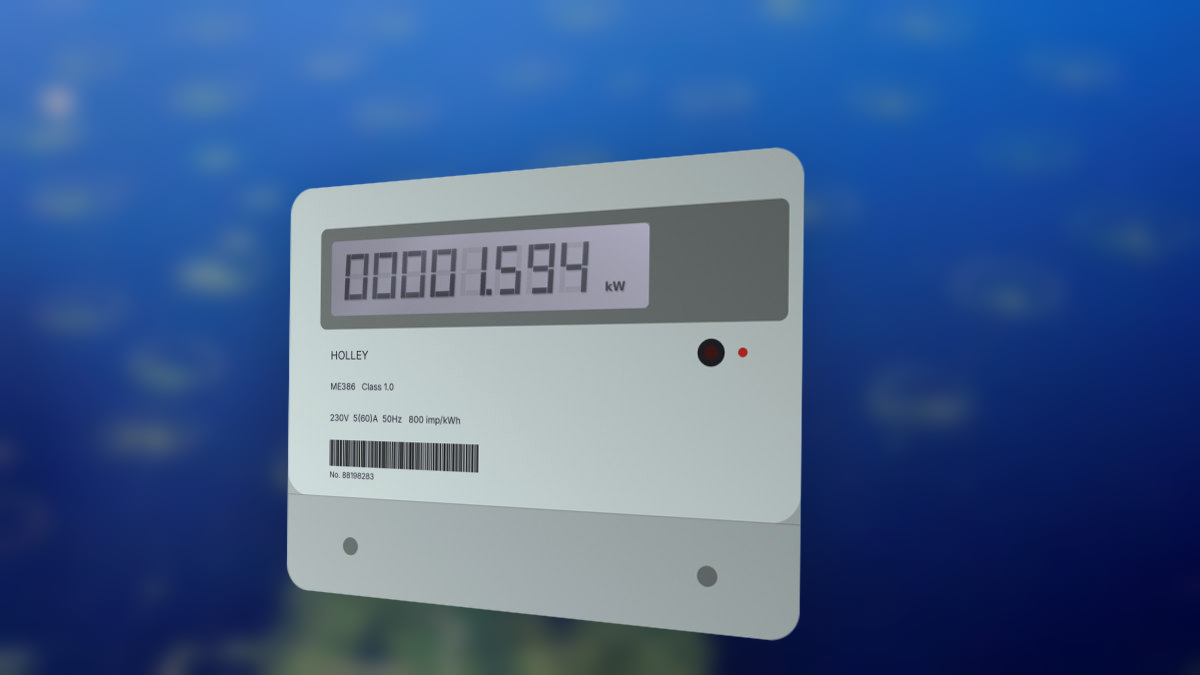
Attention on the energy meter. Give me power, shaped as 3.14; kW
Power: 1.594; kW
